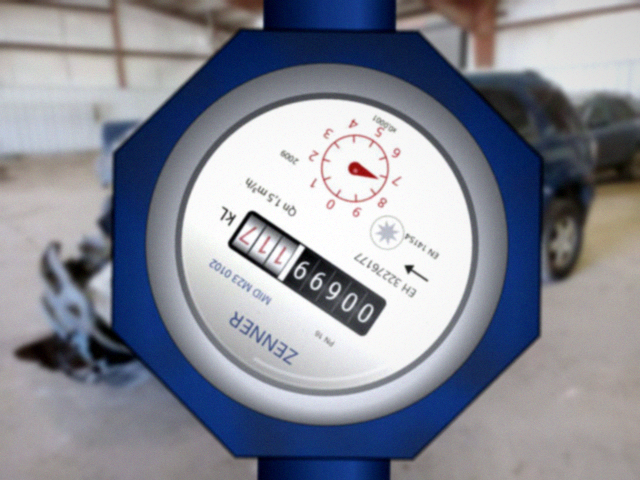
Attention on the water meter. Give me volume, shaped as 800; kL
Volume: 699.1177; kL
